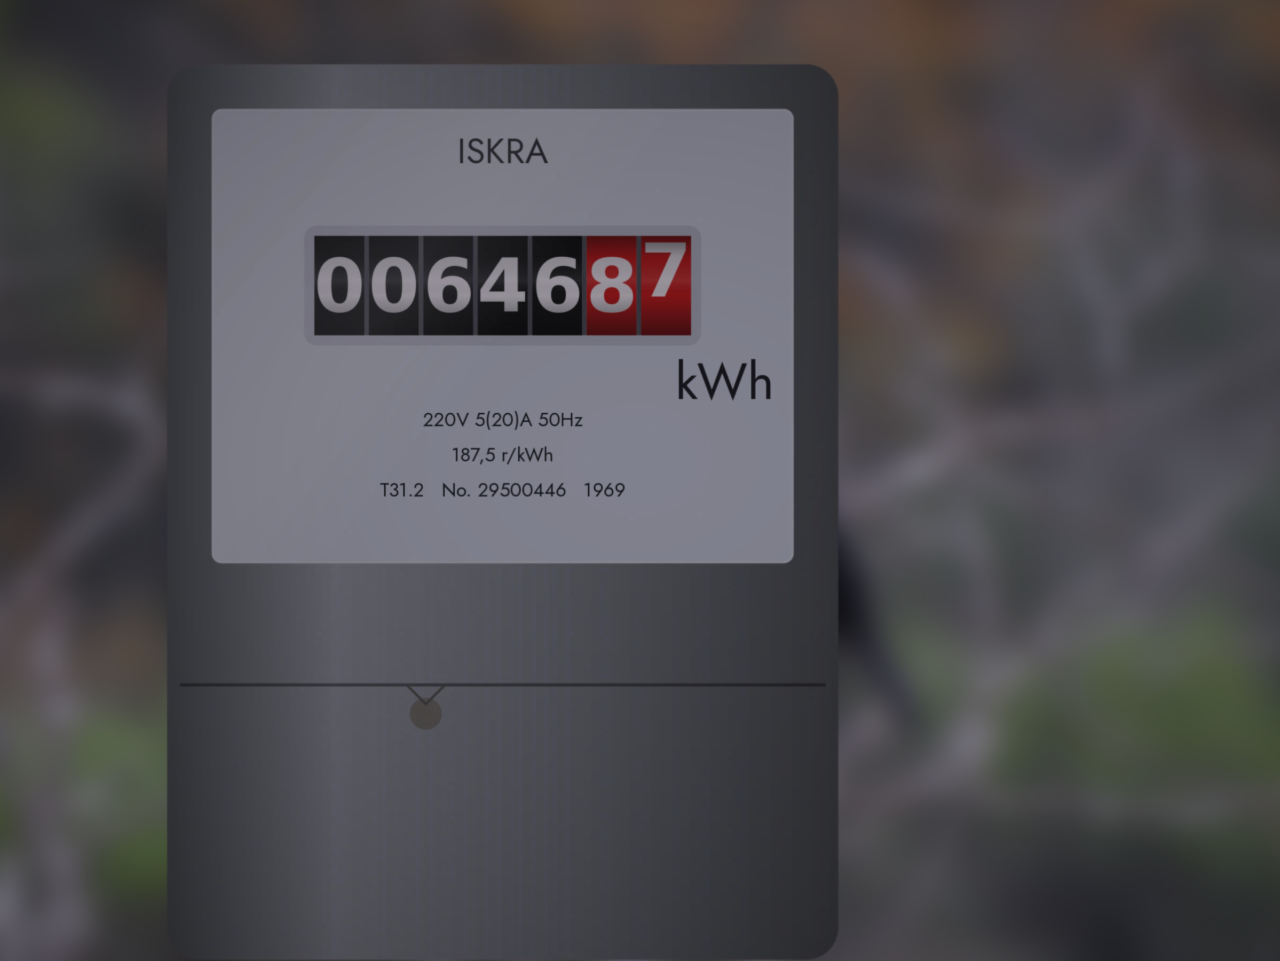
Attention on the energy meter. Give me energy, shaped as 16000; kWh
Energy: 646.87; kWh
